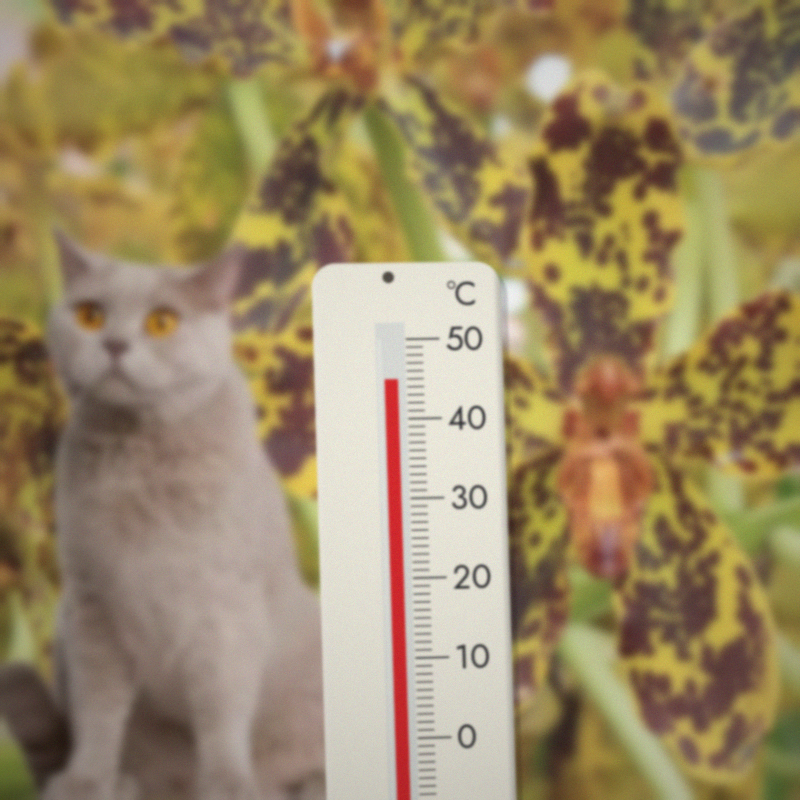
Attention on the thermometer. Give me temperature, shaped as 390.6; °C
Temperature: 45; °C
